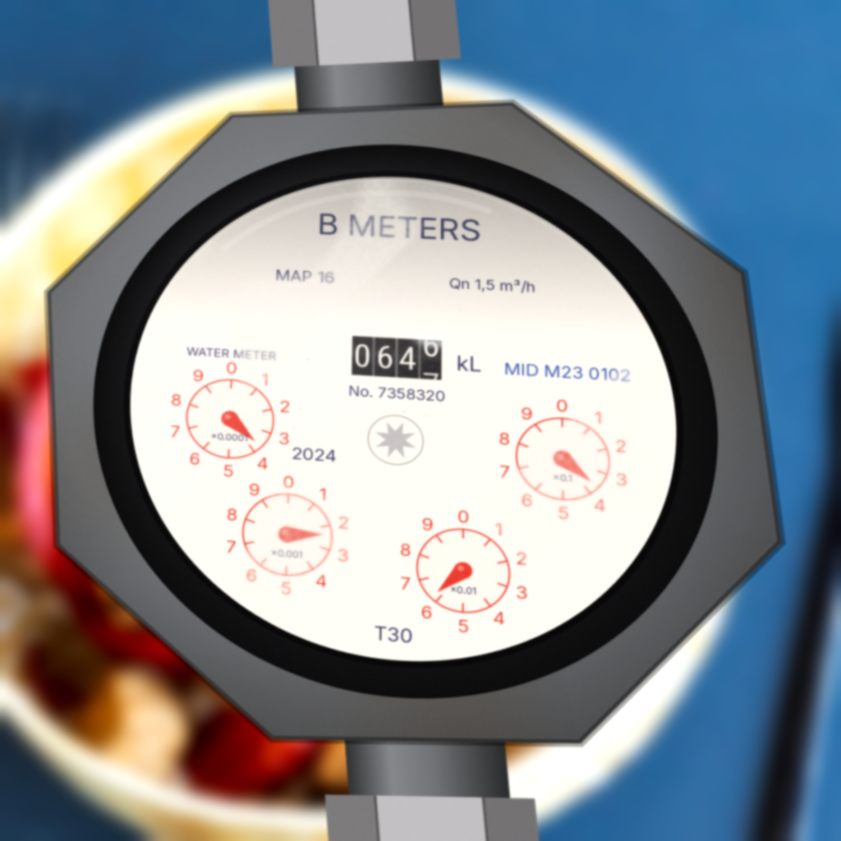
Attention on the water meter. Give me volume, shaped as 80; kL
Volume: 646.3623; kL
